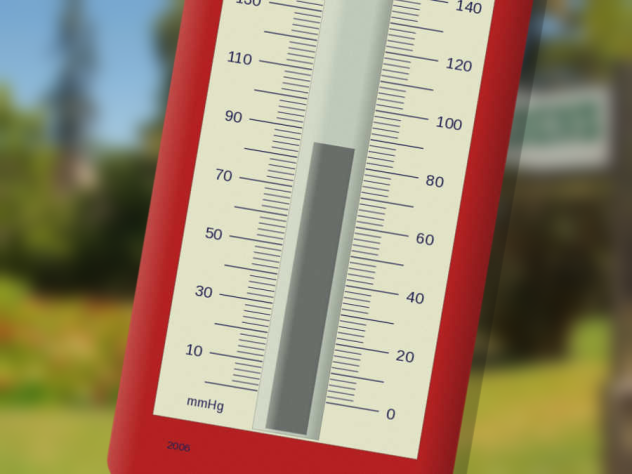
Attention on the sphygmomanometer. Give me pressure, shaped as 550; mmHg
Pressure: 86; mmHg
